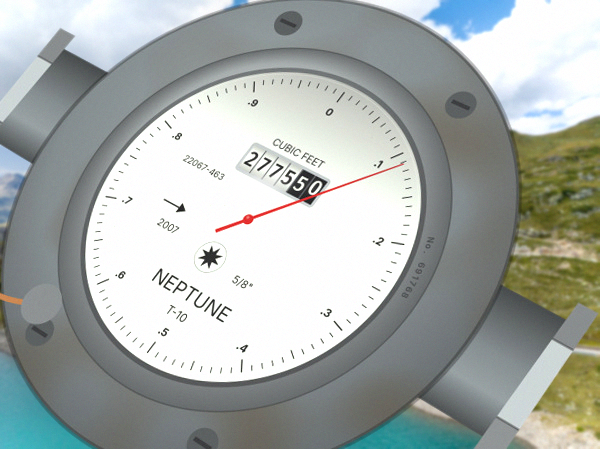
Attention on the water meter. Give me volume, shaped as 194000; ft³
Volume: 277550.11; ft³
